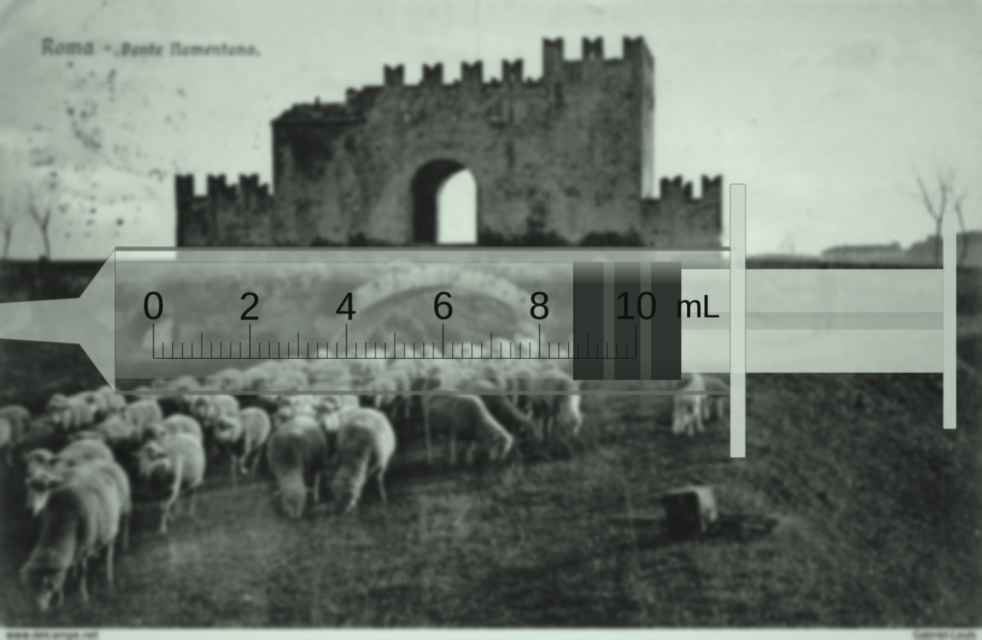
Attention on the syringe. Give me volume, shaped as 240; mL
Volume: 8.7; mL
